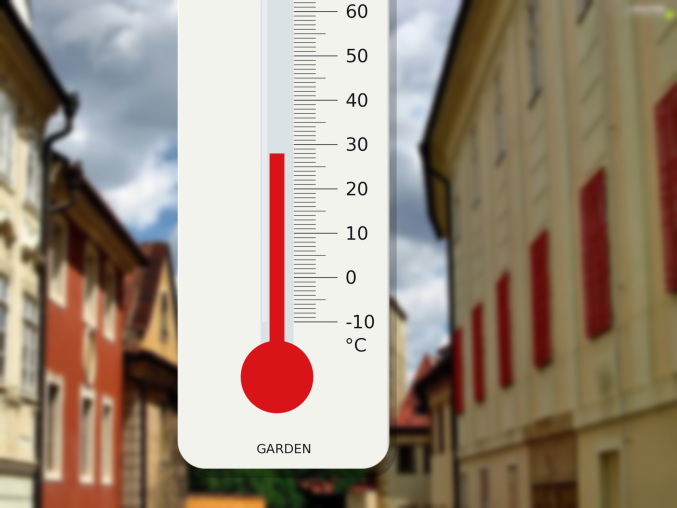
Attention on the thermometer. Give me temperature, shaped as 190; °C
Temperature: 28; °C
